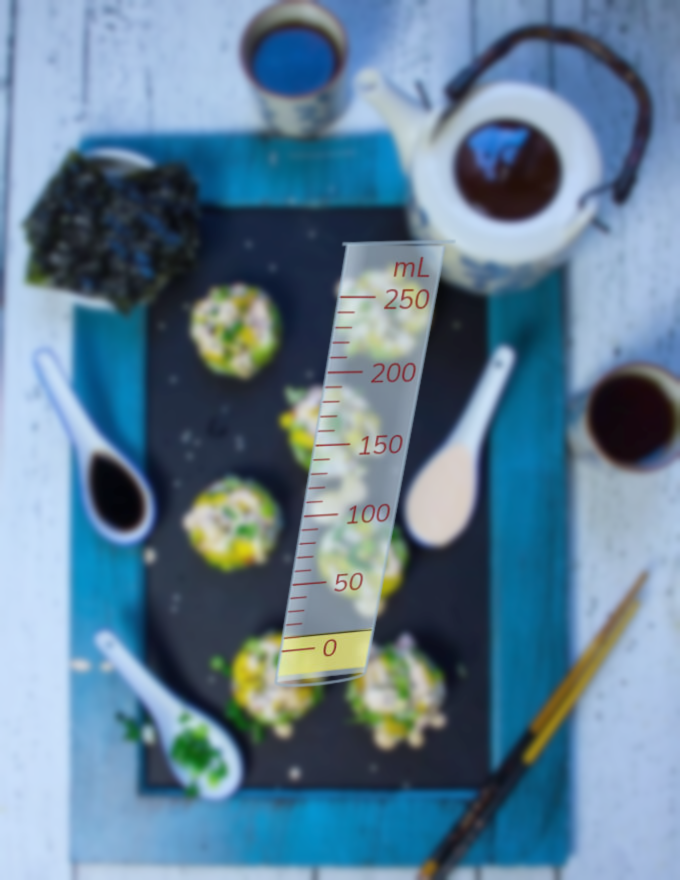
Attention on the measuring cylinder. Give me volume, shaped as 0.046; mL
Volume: 10; mL
